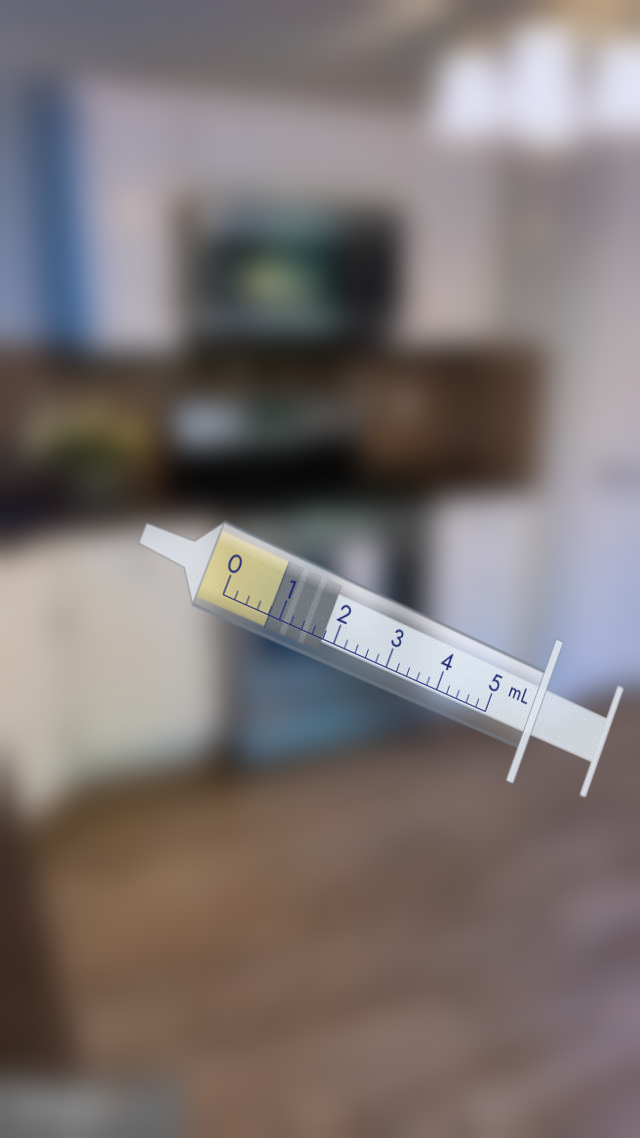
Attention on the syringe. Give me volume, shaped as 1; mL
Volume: 0.8; mL
